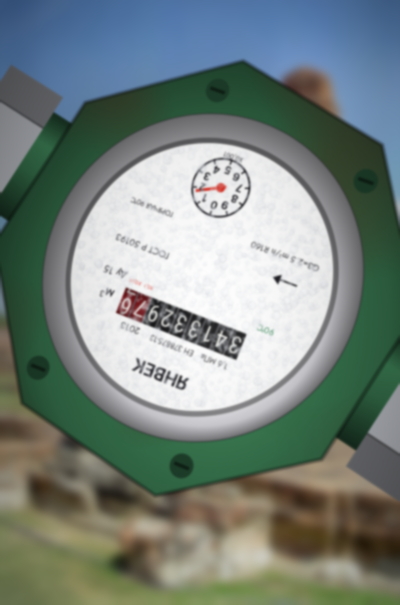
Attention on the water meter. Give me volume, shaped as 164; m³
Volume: 3413329.761; m³
